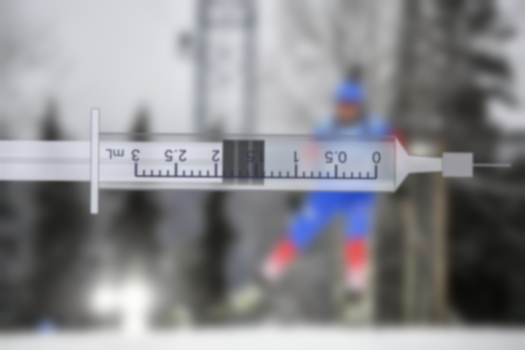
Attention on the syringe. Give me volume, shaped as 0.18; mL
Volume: 1.4; mL
